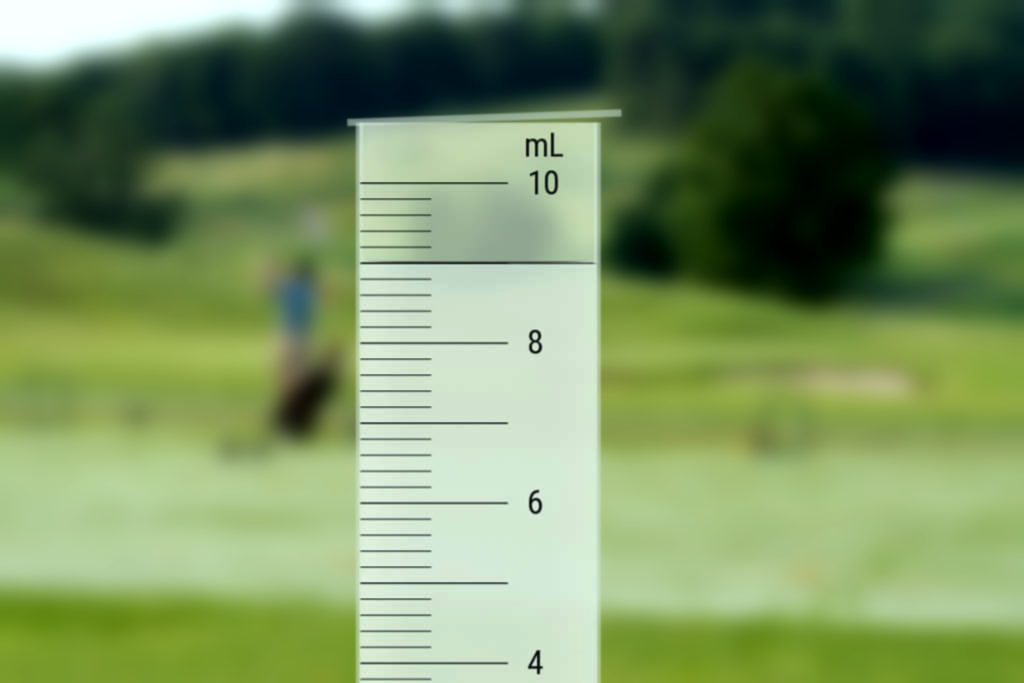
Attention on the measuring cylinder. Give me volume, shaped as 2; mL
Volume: 9; mL
